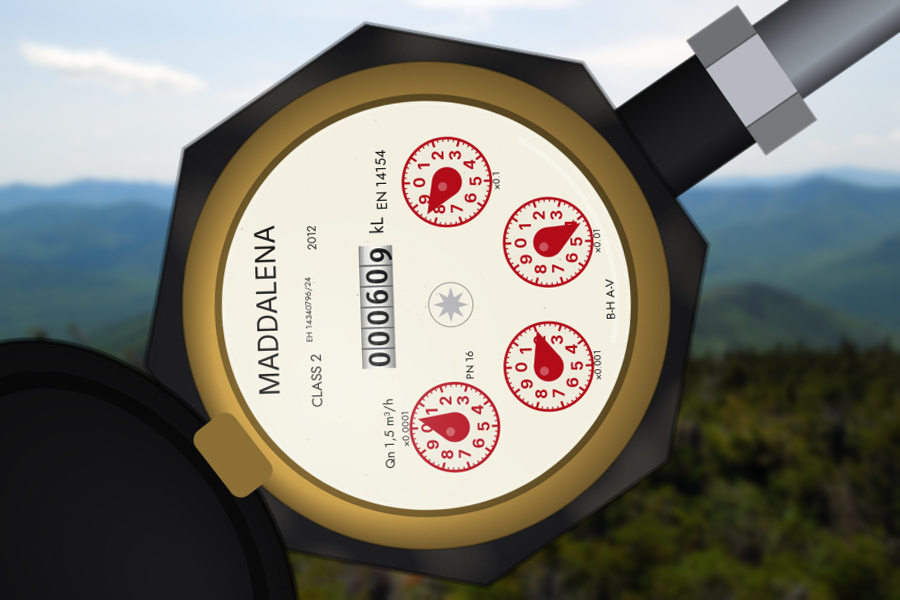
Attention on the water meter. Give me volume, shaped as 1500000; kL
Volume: 608.8420; kL
